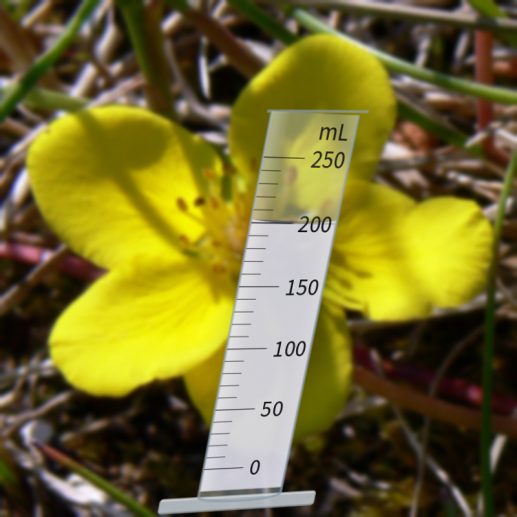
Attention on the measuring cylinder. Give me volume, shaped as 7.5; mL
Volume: 200; mL
